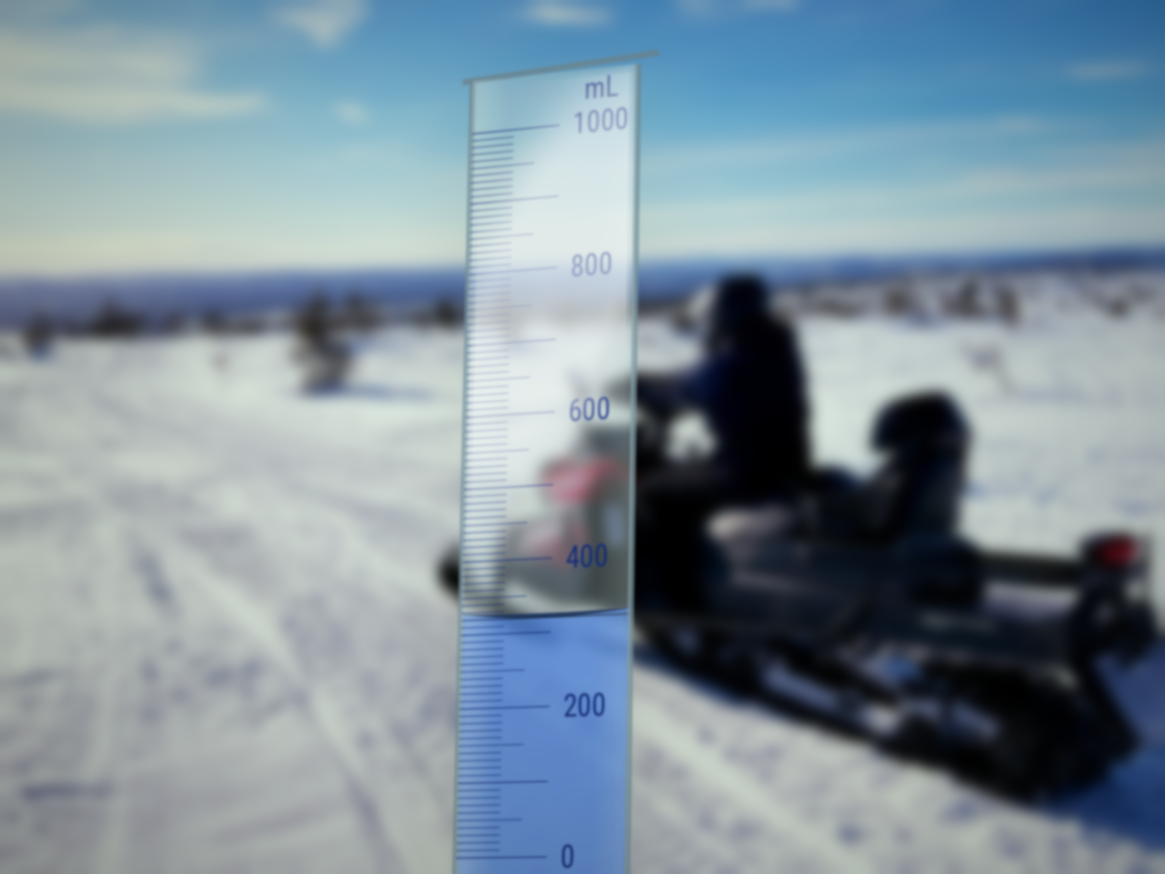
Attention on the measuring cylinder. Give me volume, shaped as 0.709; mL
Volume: 320; mL
